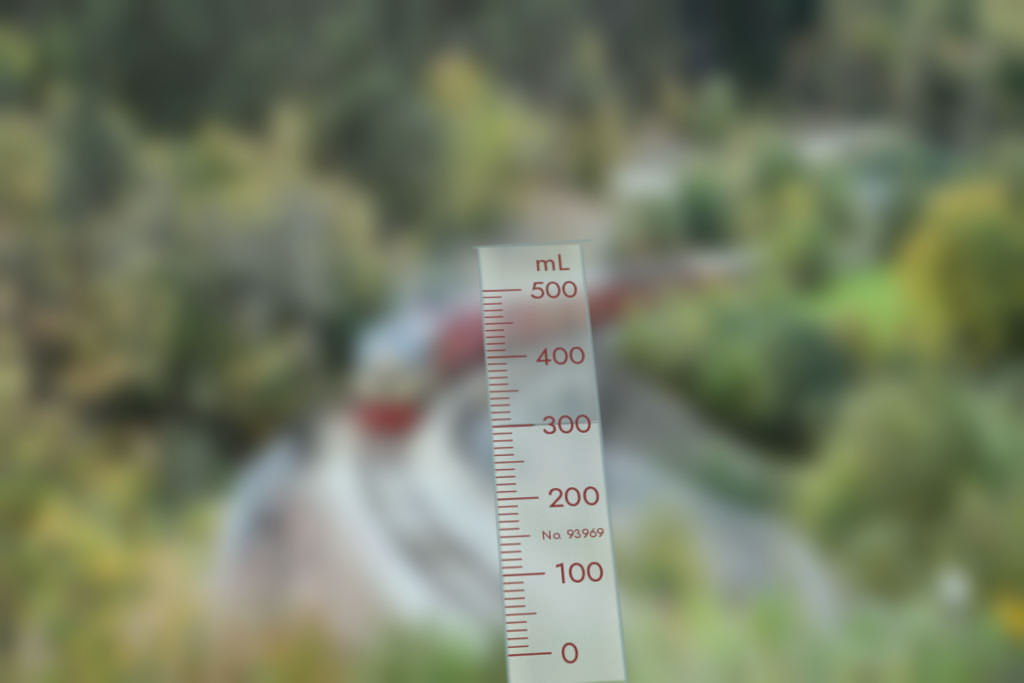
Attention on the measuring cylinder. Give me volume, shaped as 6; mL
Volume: 300; mL
